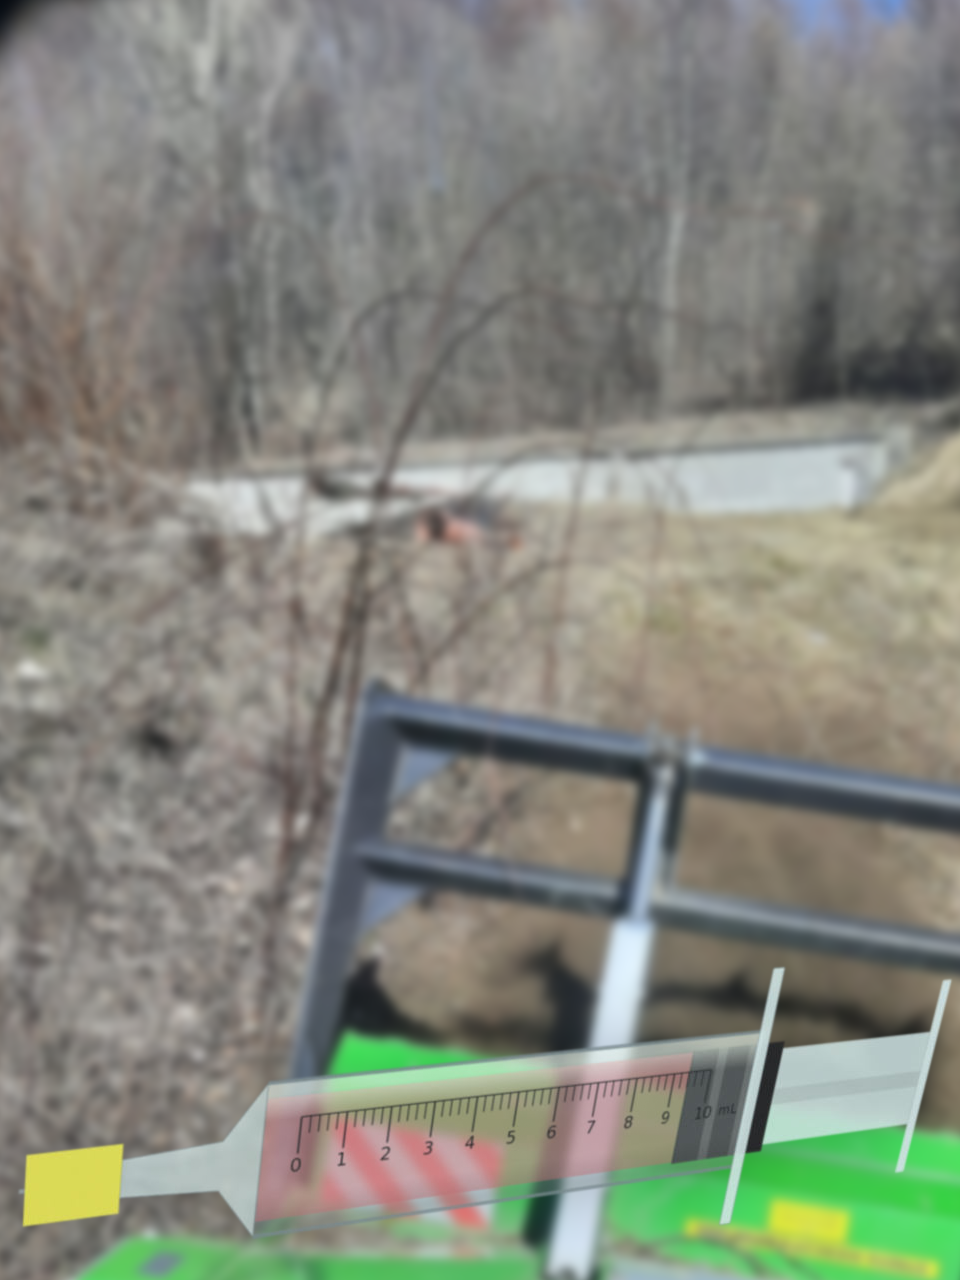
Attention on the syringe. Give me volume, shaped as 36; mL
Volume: 9.4; mL
